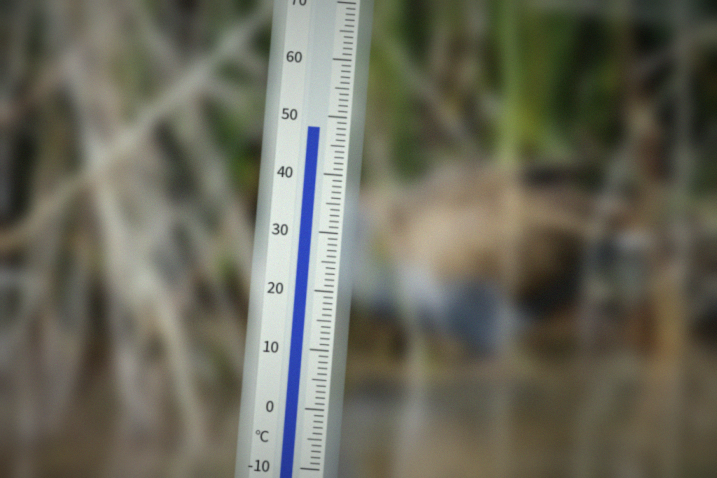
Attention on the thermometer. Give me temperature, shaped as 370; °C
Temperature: 48; °C
